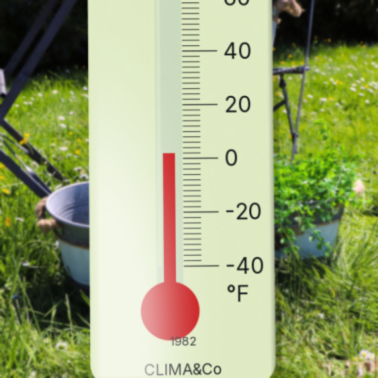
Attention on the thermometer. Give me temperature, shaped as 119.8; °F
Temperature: 2; °F
